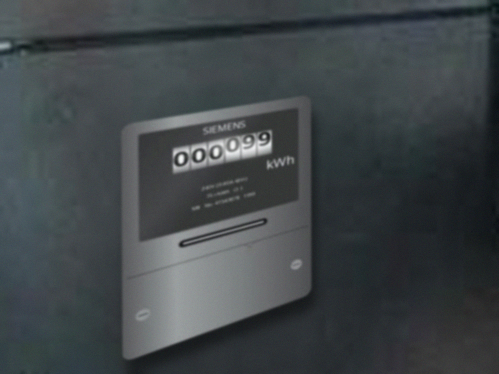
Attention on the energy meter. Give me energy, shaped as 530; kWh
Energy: 99; kWh
